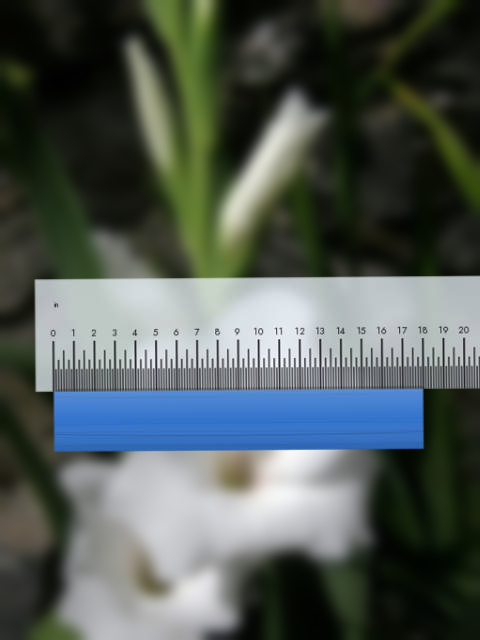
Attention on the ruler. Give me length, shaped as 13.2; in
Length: 18; in
